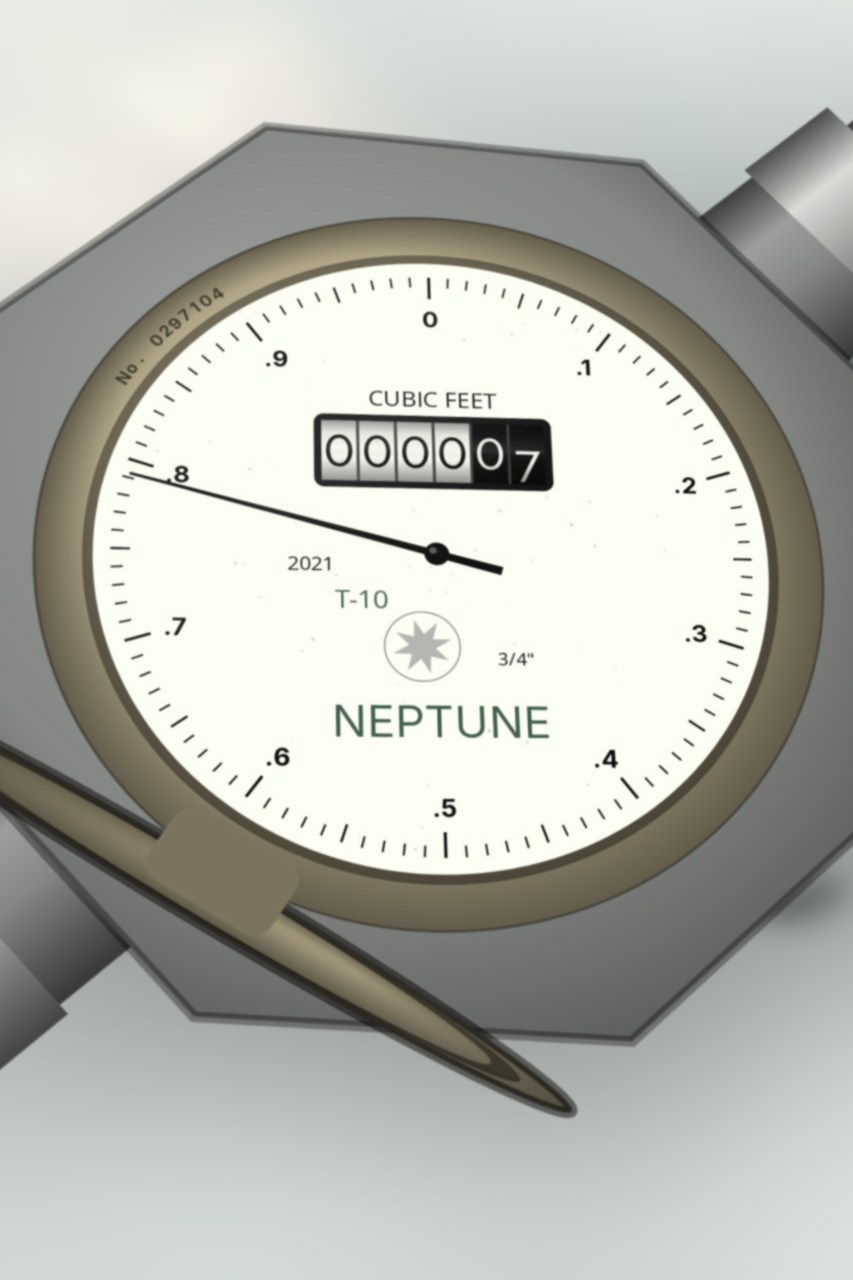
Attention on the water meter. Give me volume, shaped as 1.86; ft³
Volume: 6.79; ft³
